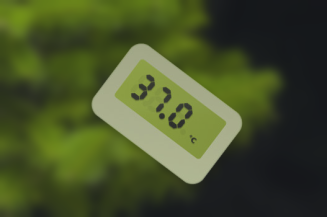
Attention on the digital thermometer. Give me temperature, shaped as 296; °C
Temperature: 37.0; °C
